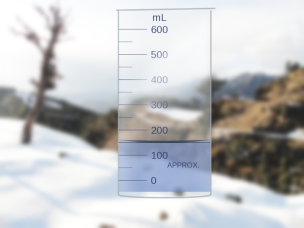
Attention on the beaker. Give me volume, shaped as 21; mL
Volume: 150; mL
